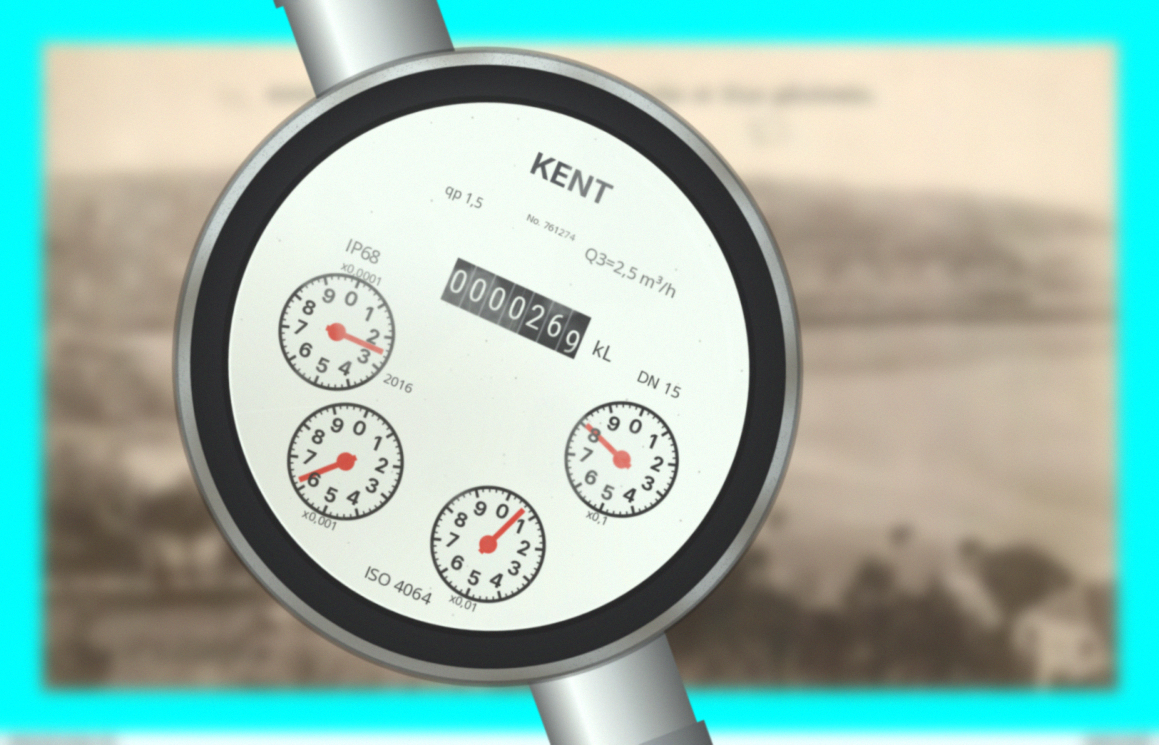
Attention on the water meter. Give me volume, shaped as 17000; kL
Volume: 268.8062; kL
